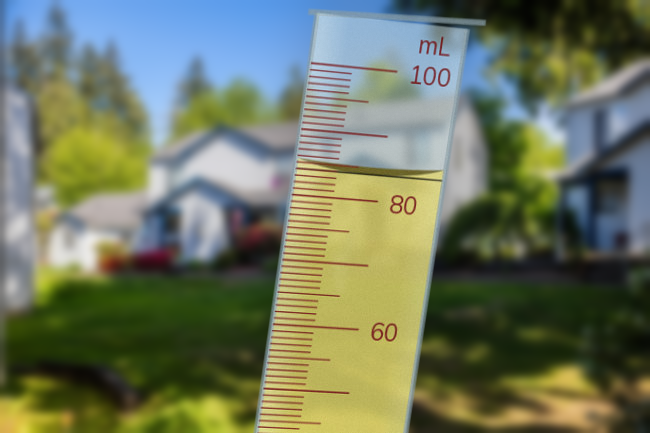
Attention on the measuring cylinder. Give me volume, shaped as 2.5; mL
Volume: 84; mL
